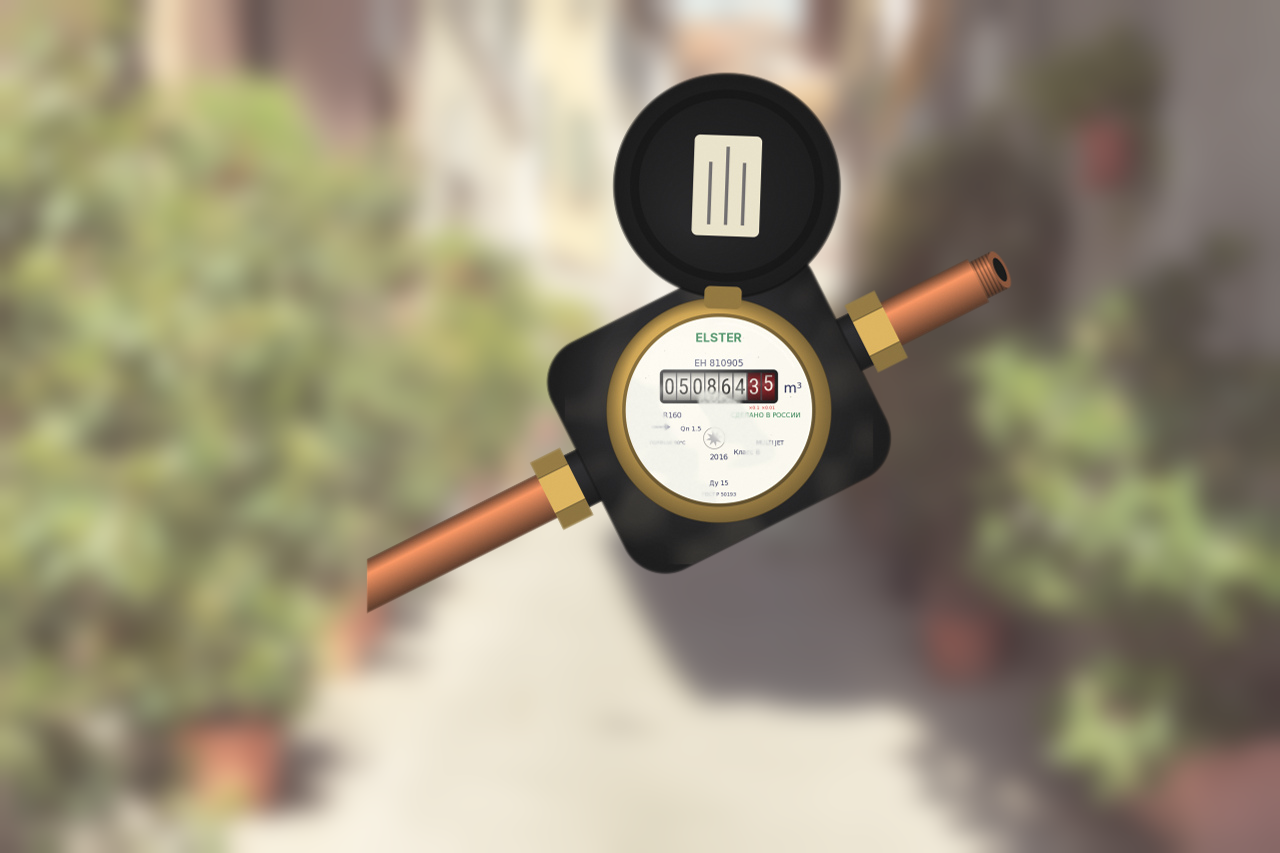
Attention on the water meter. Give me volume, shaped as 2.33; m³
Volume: 50864.35; m³
